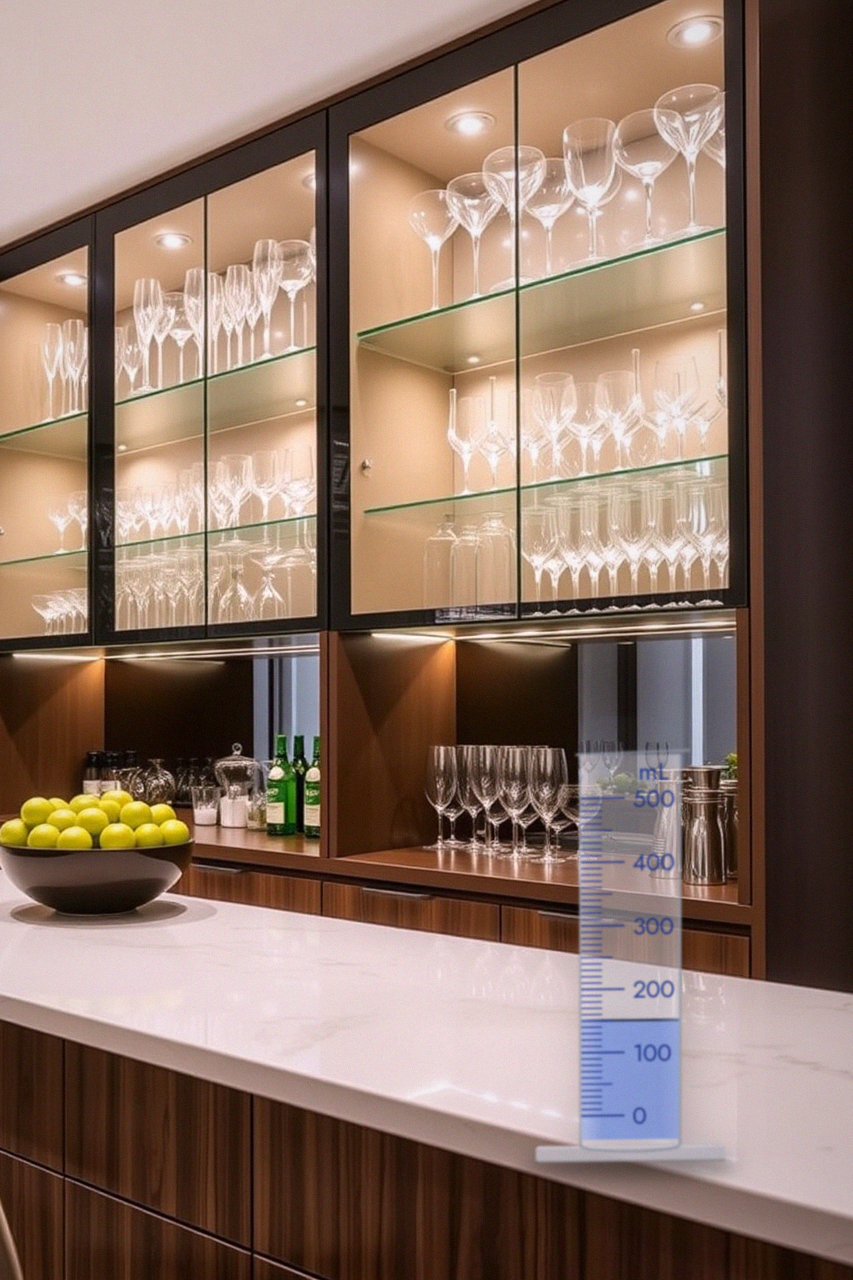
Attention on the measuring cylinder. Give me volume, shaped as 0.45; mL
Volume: 150; mL
